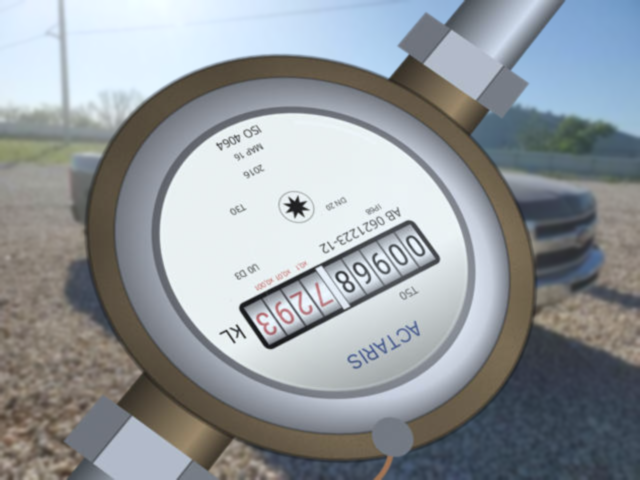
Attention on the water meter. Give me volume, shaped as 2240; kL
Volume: 968.7293; kL
